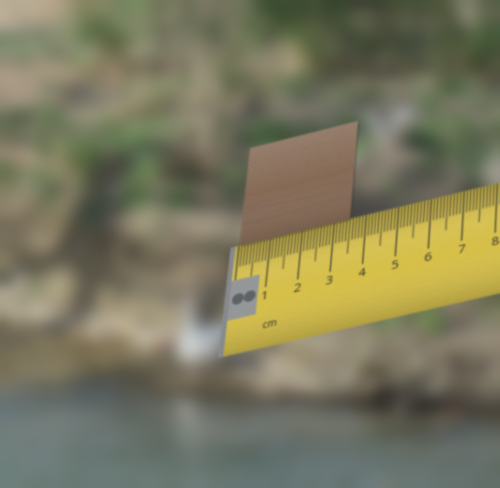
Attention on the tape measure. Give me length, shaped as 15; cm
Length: 3.5; cm
